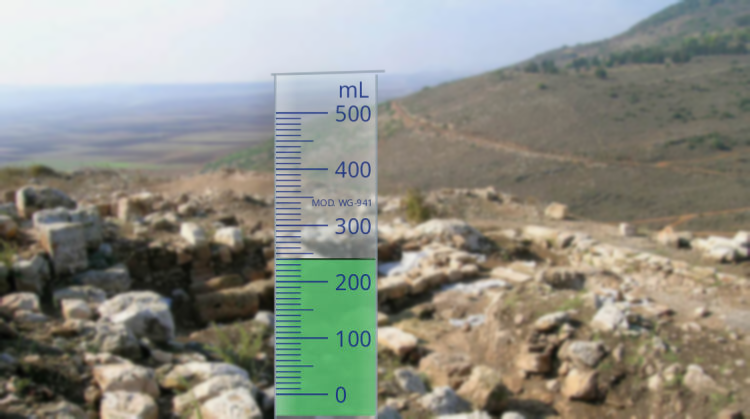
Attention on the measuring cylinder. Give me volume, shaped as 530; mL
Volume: 240; mL
